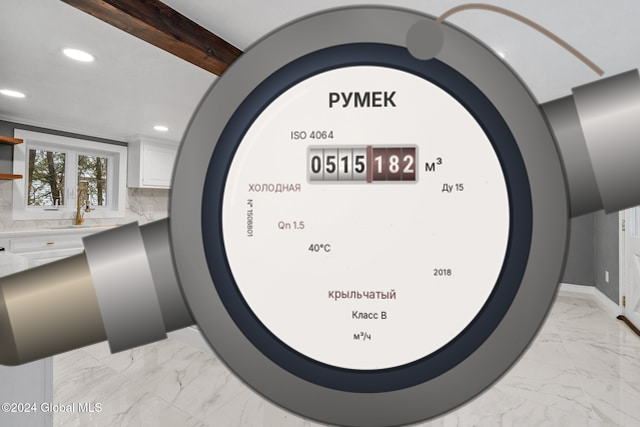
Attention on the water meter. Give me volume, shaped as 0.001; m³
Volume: 515.182; m³
